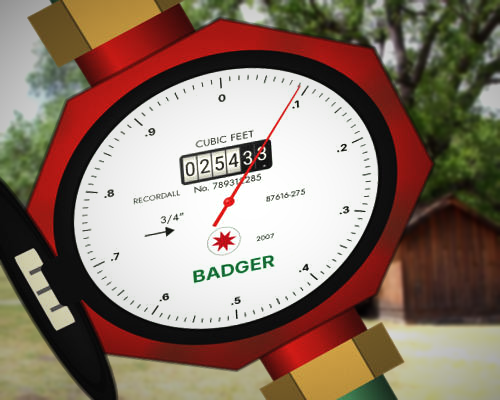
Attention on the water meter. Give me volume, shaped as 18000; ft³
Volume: 25433.09; ft³
